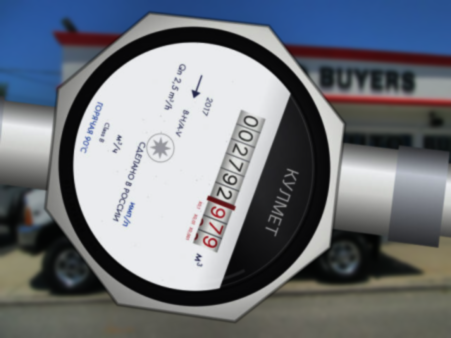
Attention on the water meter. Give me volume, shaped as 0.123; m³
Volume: 2792.979; m³
